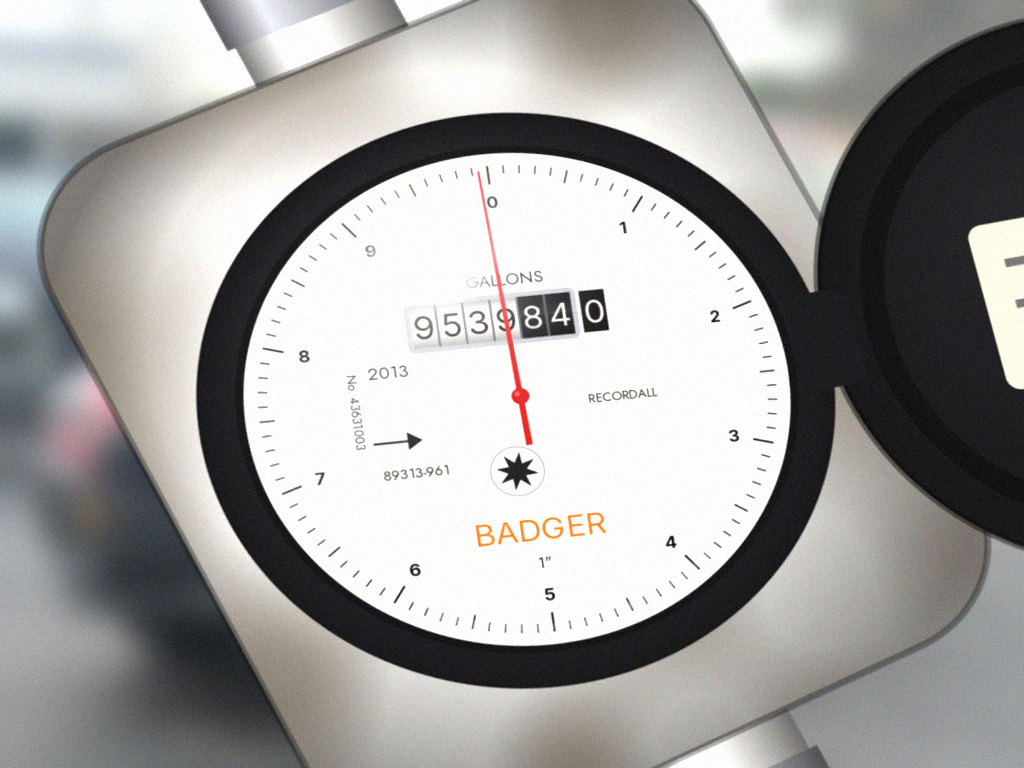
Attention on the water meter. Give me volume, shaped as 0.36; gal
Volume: 9539839.9; gal
